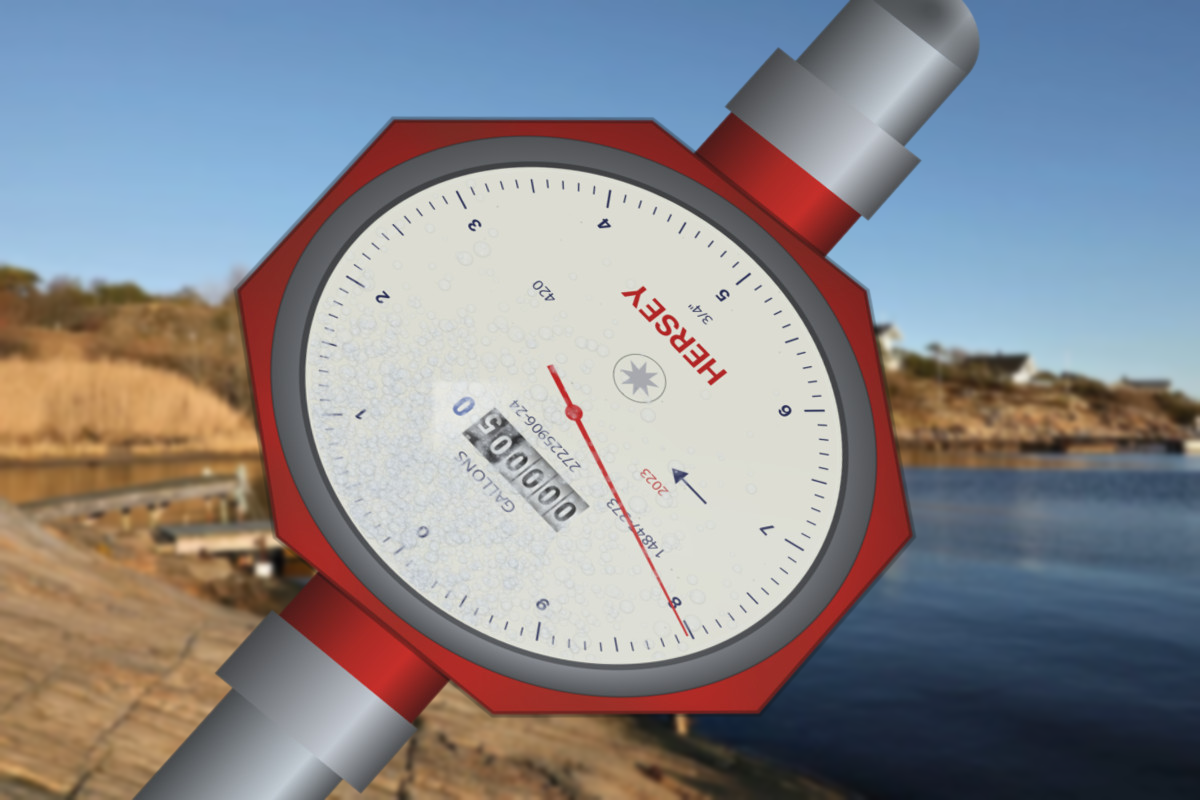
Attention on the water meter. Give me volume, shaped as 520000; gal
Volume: 48.0; gal
